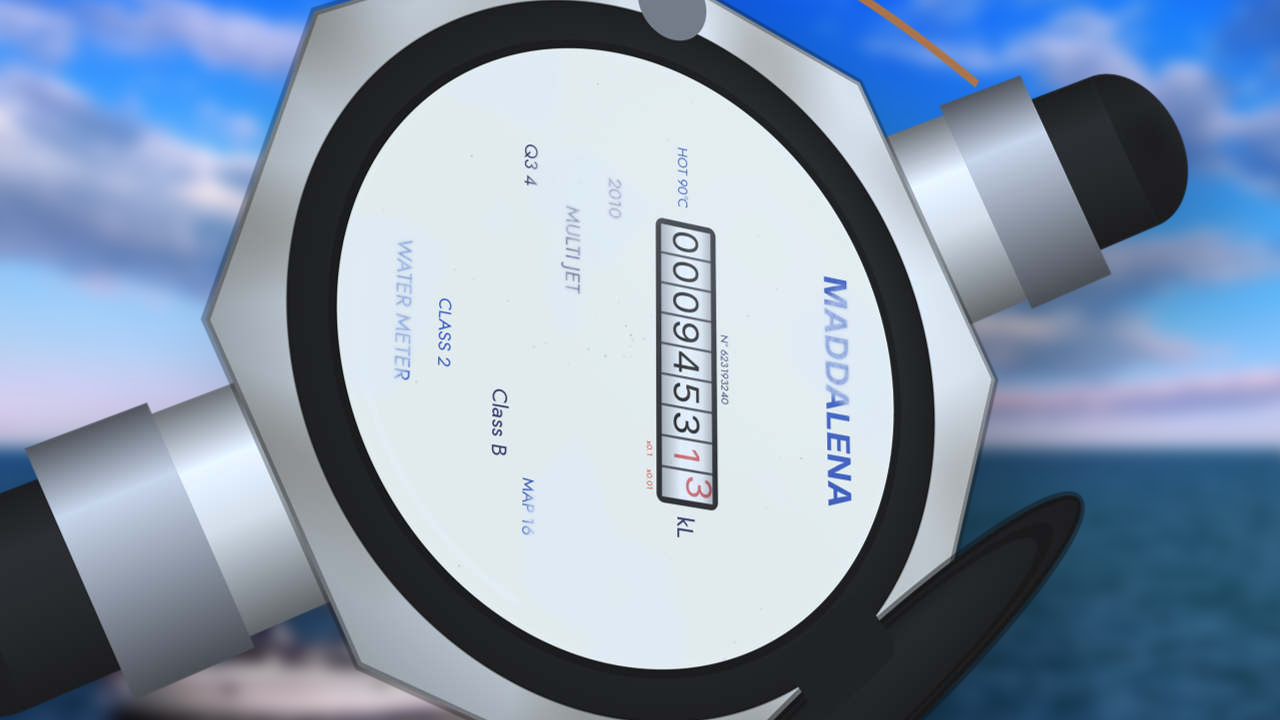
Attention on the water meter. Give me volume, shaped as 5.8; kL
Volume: 9453.13; kL
